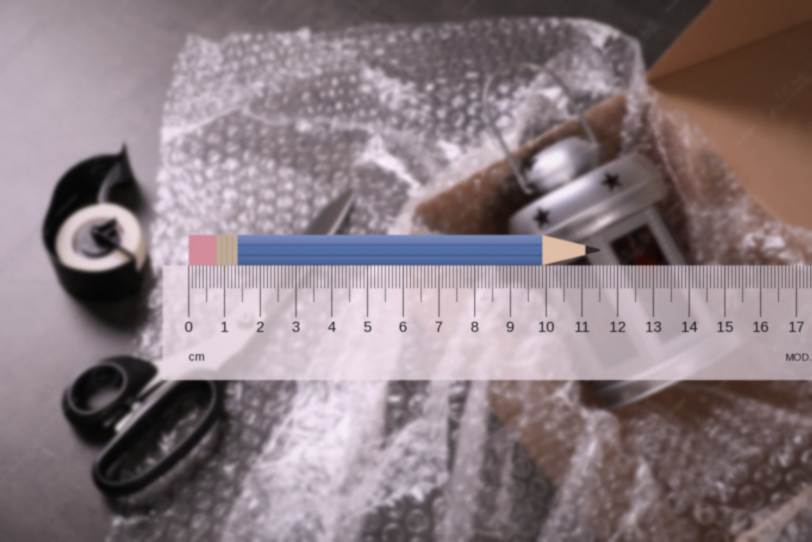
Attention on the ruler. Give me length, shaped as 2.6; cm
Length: 11.5; cm
